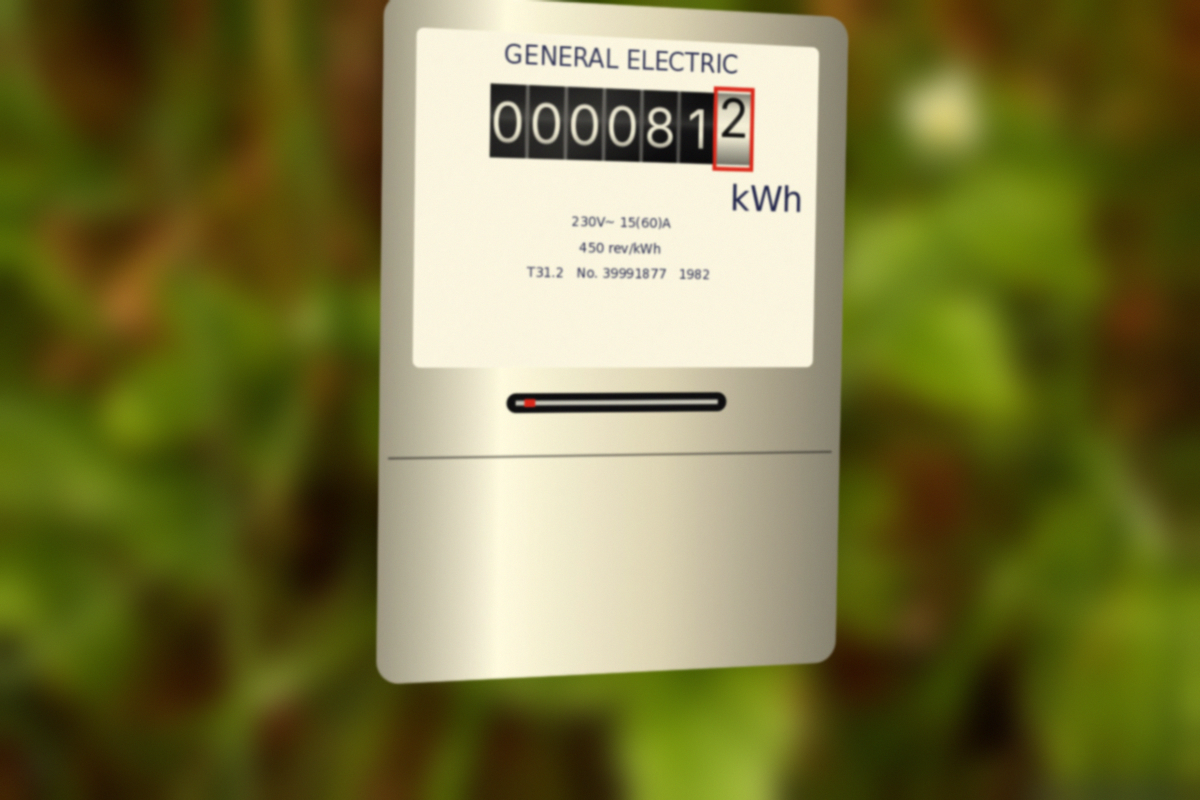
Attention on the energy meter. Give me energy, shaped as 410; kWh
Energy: 81.2; kWh
